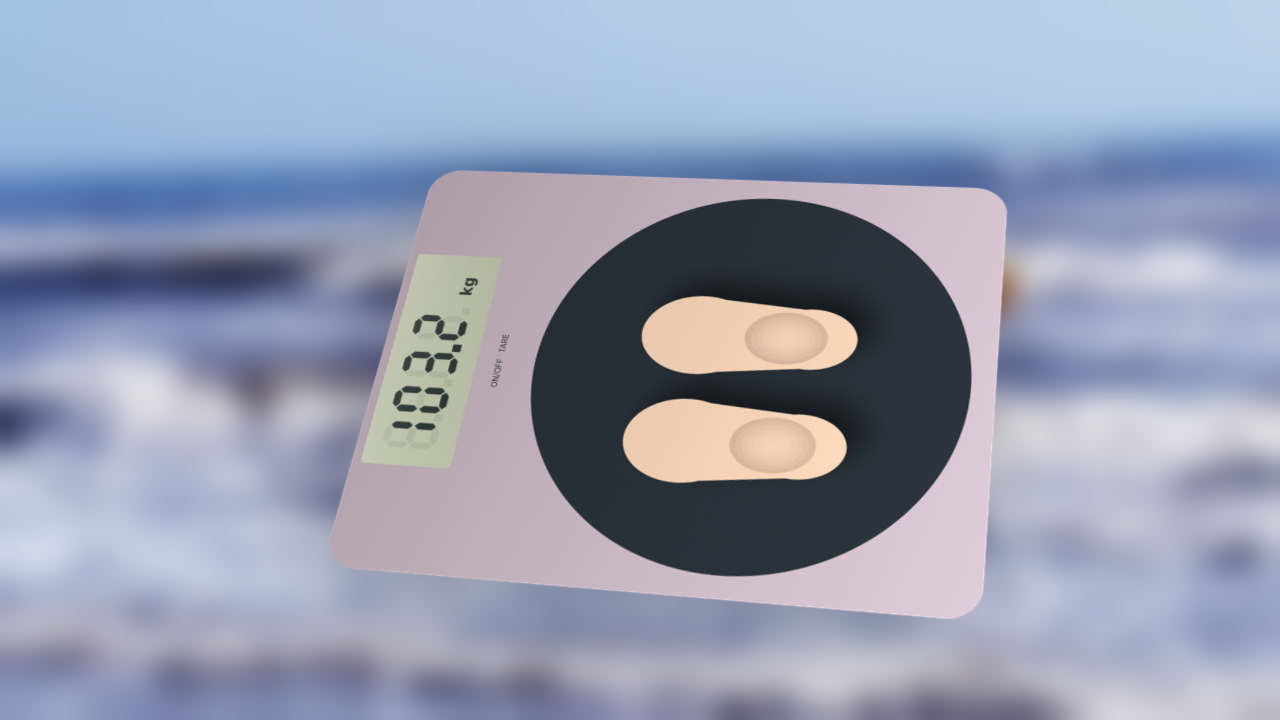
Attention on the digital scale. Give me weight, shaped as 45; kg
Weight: 103.2; kg
